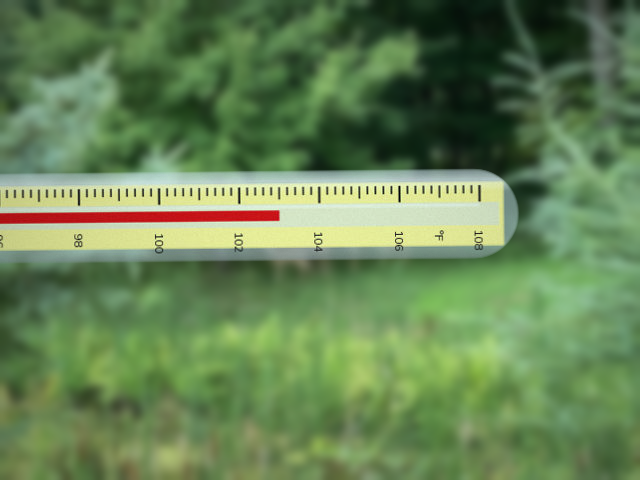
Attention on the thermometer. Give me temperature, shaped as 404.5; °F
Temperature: 103; °F
